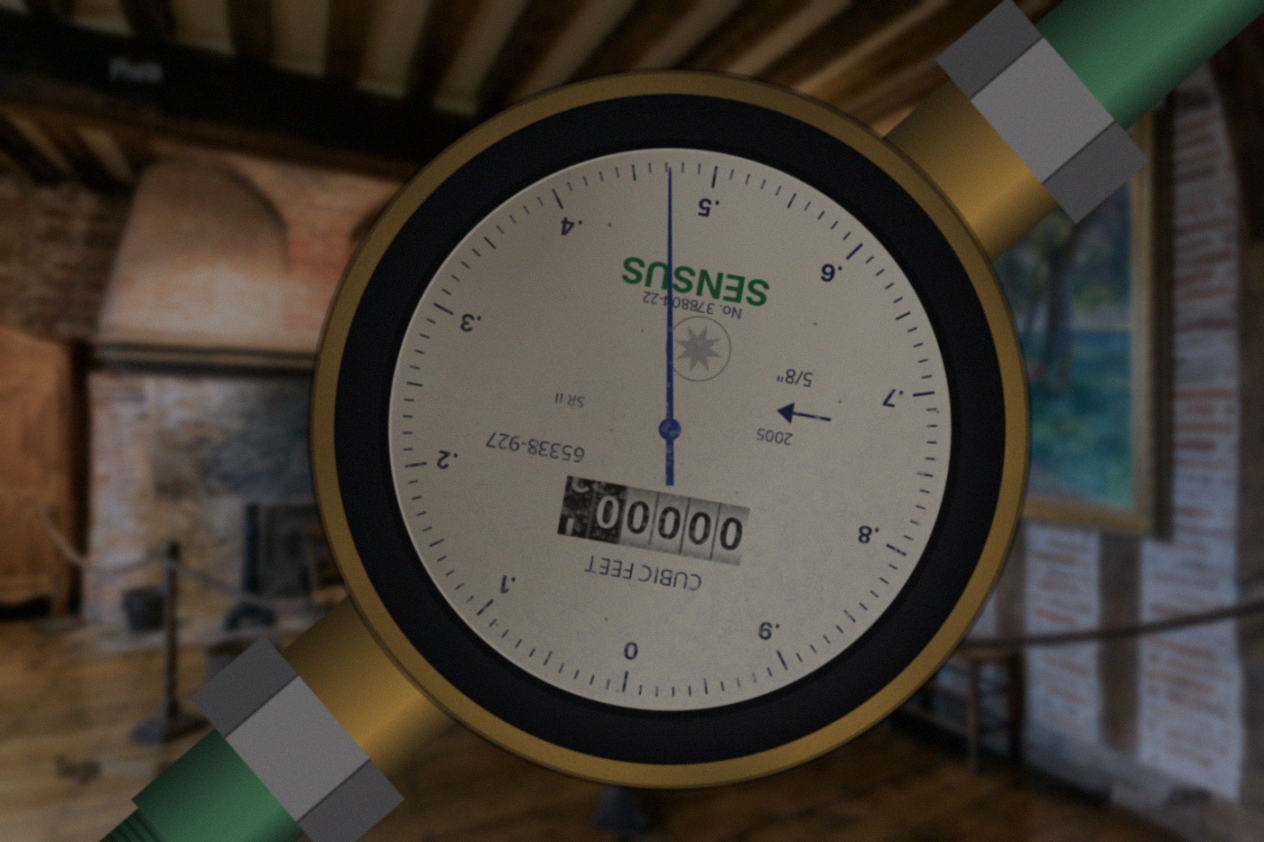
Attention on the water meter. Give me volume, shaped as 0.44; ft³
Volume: 1.47; ft³
